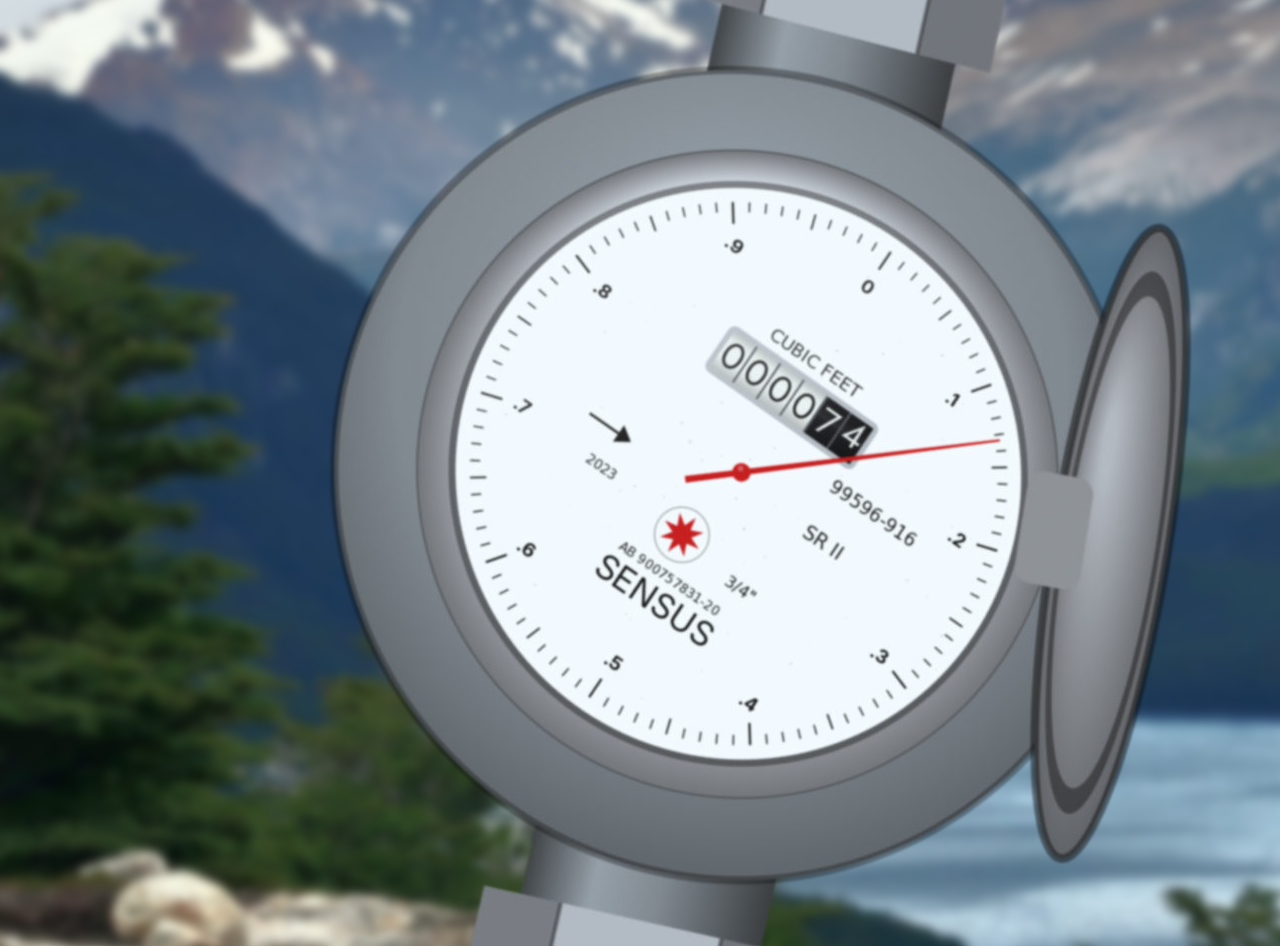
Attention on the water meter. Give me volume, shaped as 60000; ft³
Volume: 74.13; ft³
